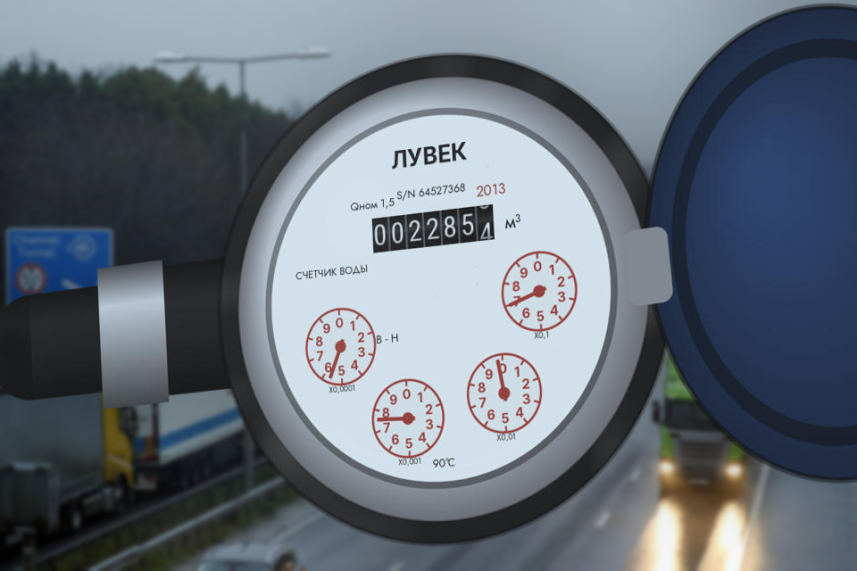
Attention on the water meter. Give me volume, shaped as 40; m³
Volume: 22853.6975; m³
